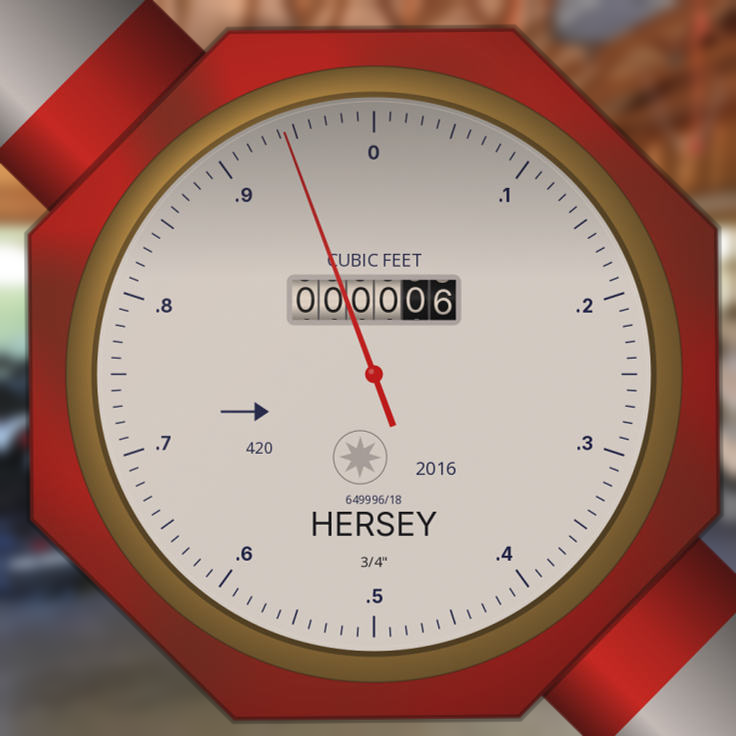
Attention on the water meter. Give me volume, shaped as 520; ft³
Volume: 5.94; ft³
